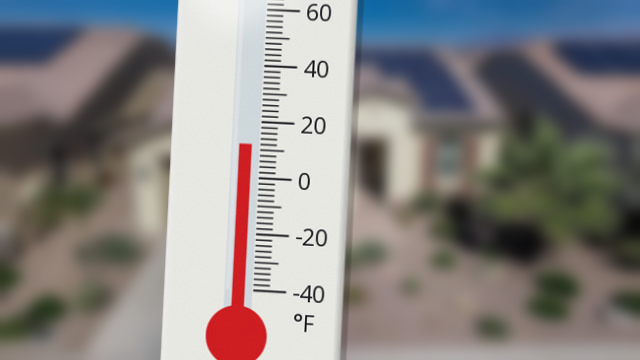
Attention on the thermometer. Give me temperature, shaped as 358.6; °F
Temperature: 12; °F
